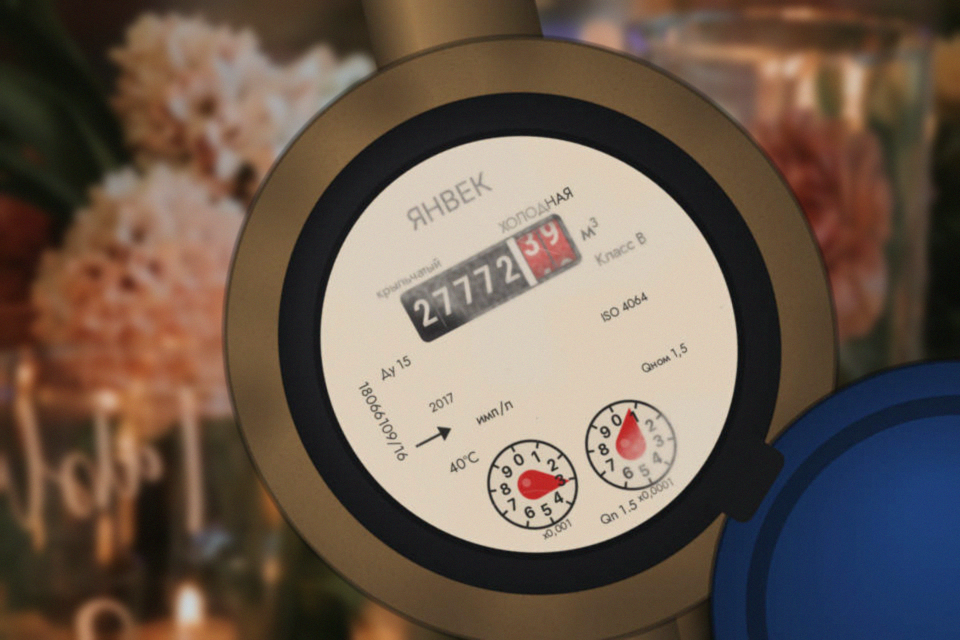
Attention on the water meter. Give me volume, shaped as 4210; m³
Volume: 27772.3930; m³
